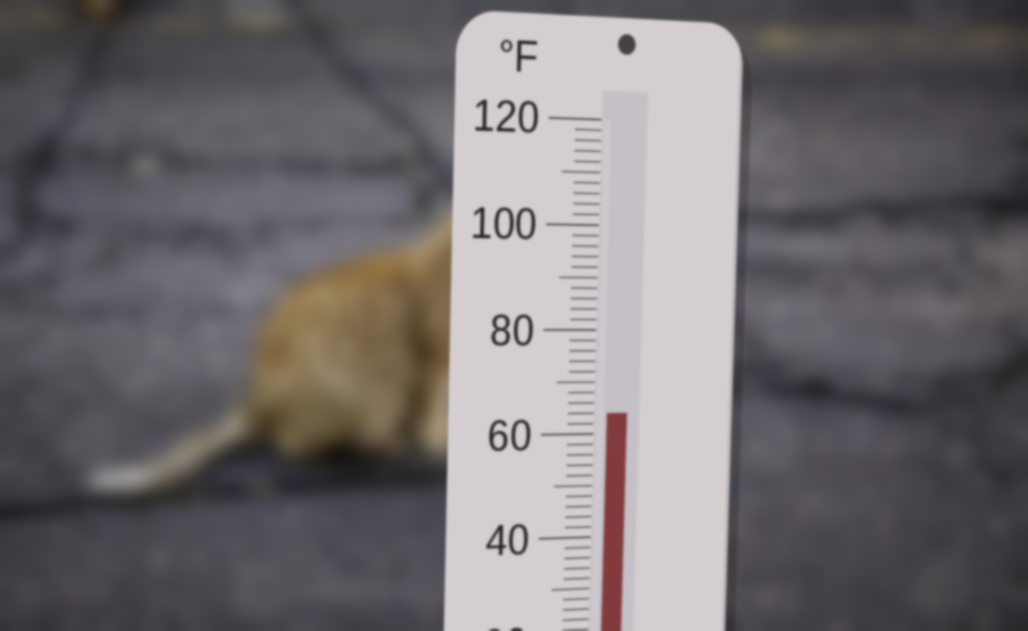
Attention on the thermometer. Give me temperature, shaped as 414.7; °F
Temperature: 64; °F
